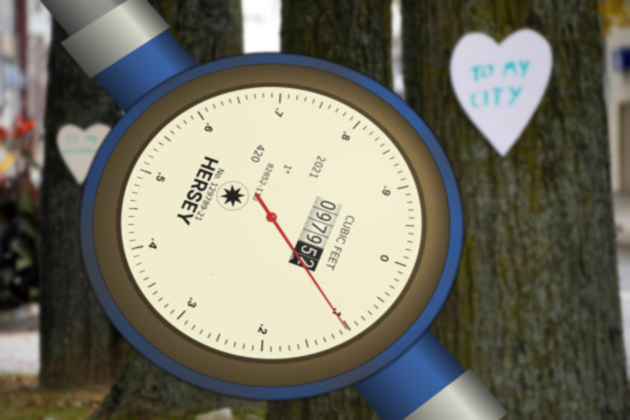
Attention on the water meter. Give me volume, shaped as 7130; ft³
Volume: 97952.10; ft³
